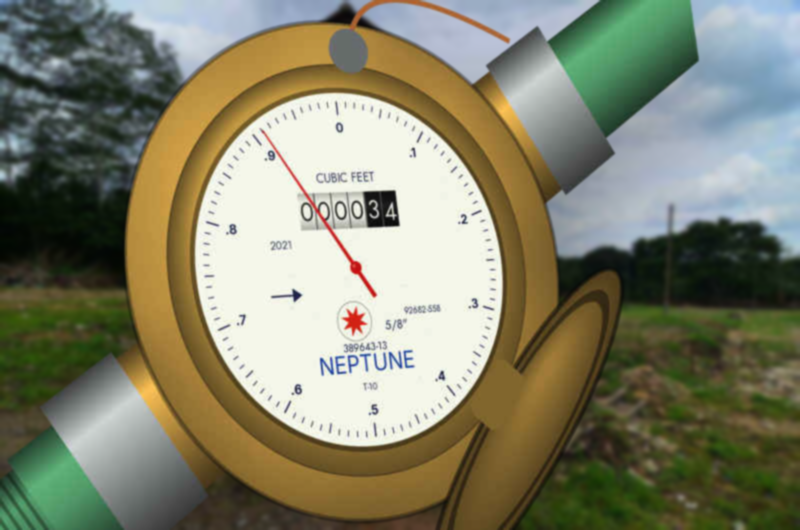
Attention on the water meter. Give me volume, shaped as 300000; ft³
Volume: 33.91; ft³
